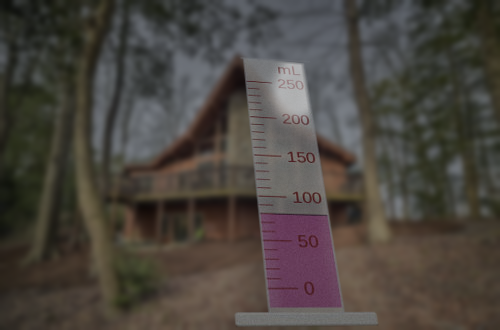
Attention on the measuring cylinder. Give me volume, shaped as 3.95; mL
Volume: 80; mL
